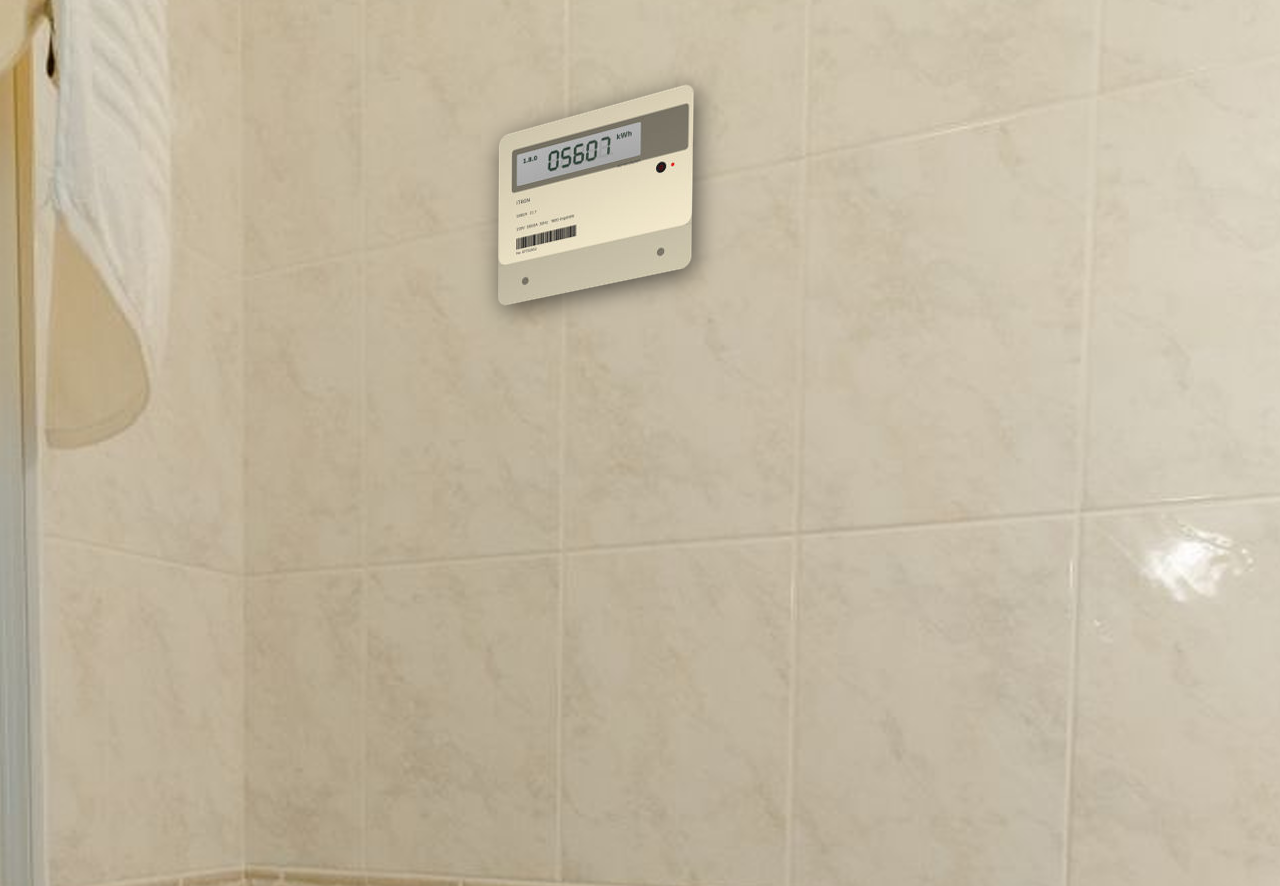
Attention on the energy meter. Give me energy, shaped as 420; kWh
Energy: 5607; kWh
